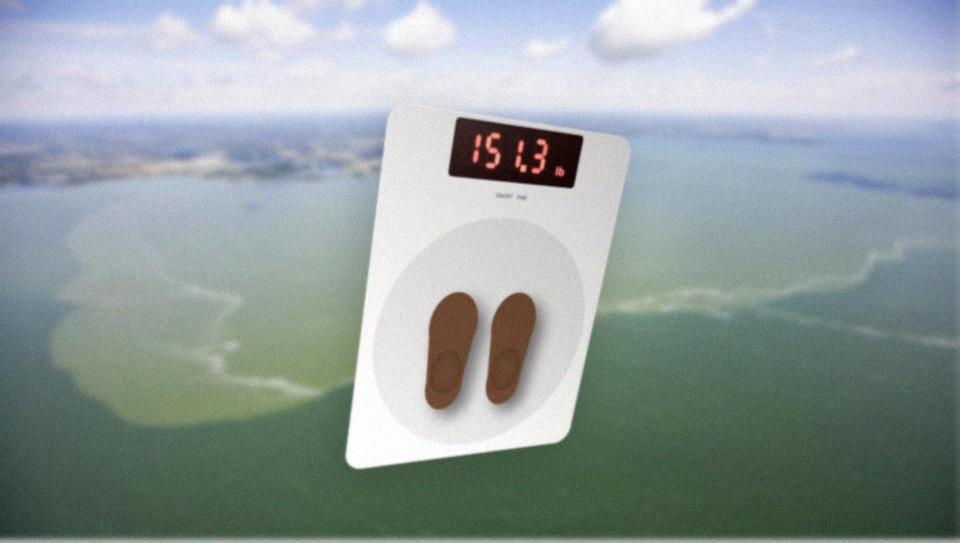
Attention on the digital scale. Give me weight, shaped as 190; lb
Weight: 151.3; lb
